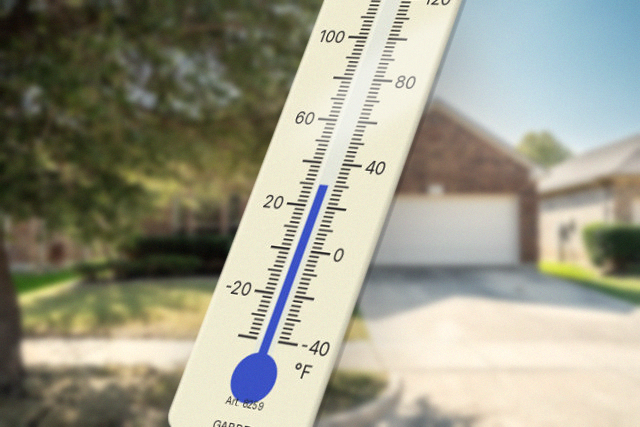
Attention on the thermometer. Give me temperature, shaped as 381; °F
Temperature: 30; °F
